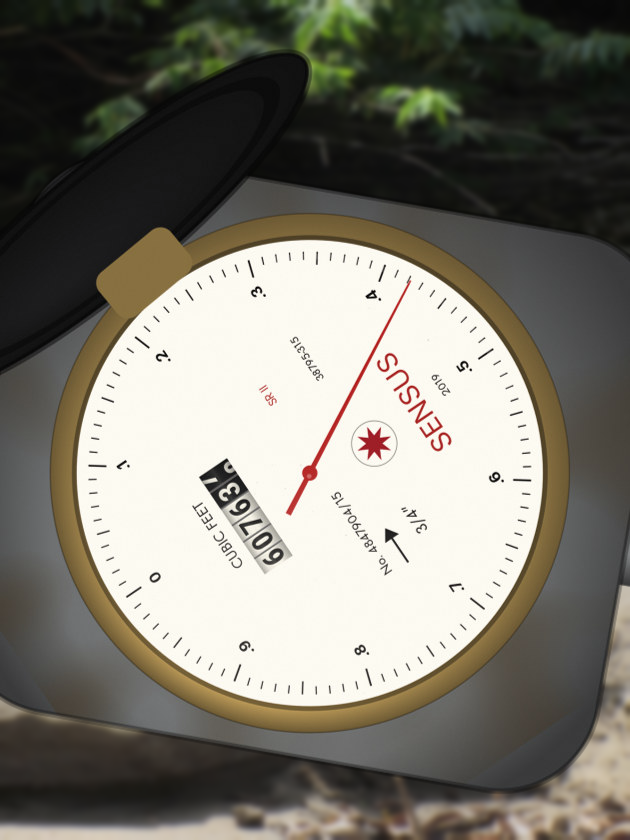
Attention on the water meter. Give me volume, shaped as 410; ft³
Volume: 607637.42; ft³
